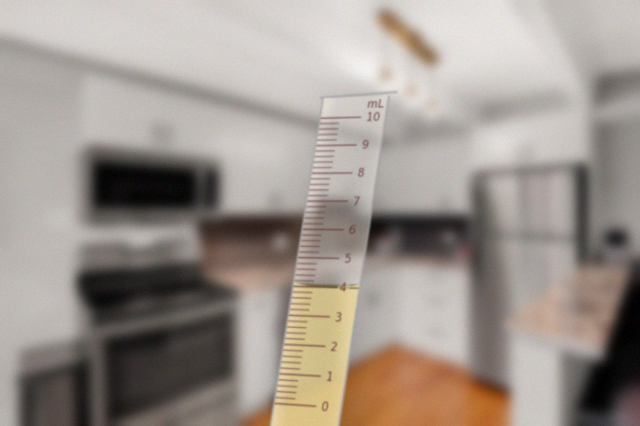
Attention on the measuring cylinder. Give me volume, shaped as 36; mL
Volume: 4; mL
